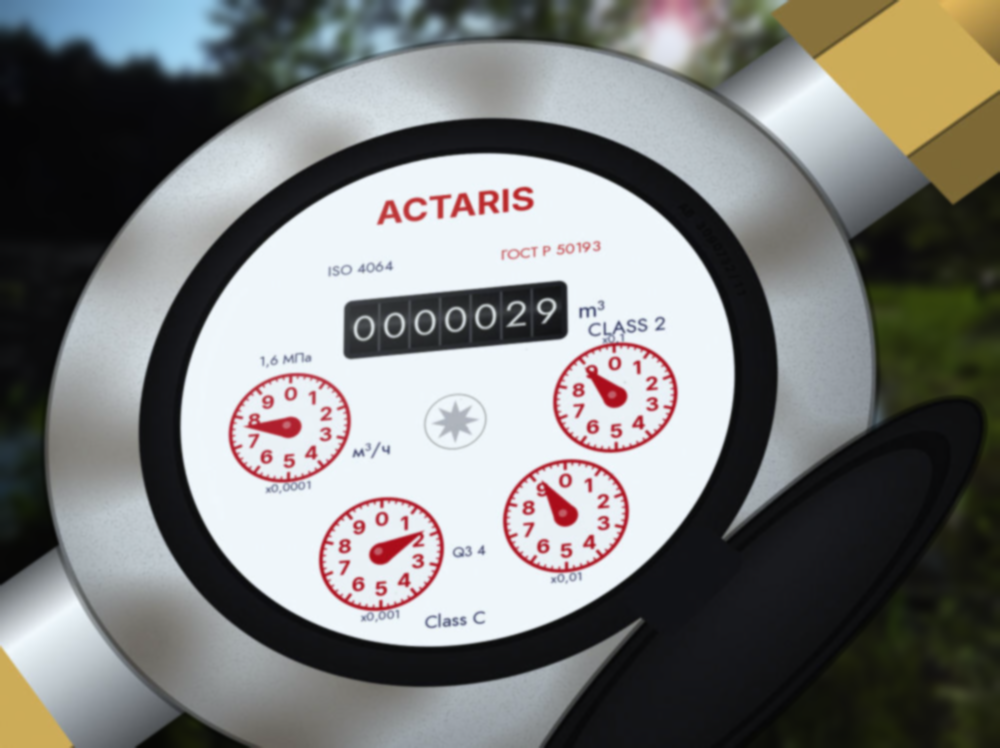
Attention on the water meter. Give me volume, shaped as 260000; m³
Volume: 29.8917; m³
